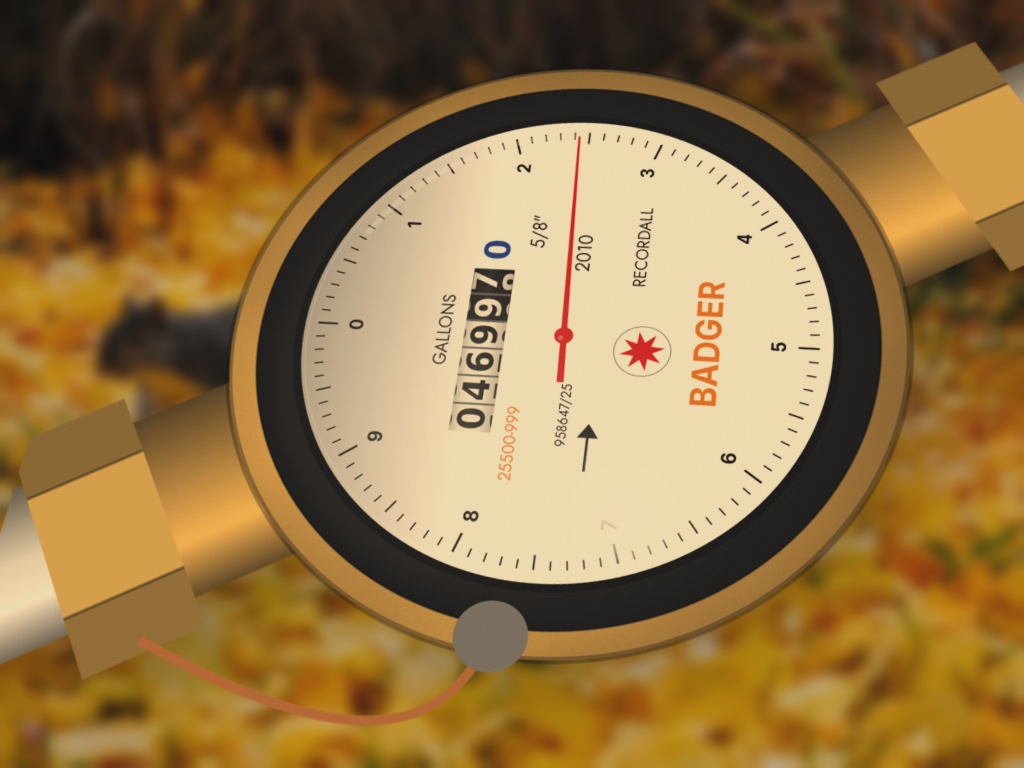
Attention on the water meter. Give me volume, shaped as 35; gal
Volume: 469972.4; gal
